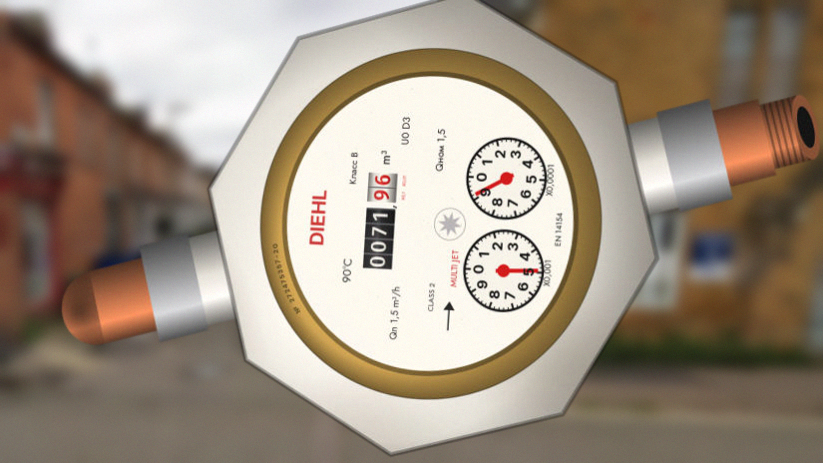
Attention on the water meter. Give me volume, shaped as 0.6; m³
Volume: 71.9649; m³
